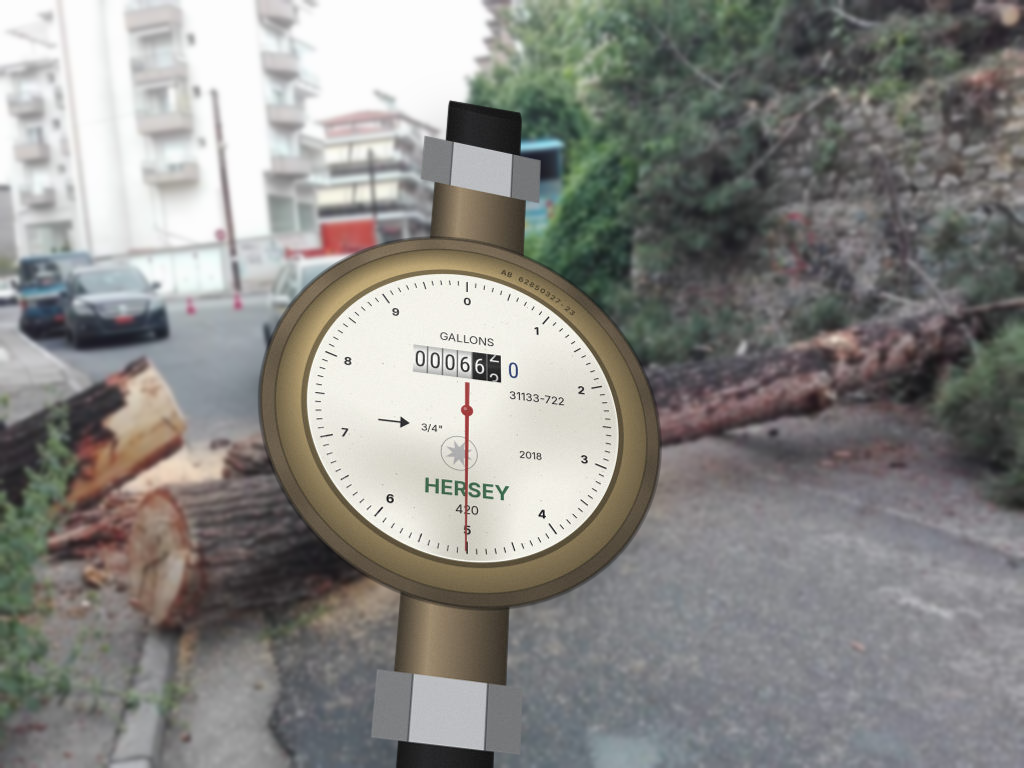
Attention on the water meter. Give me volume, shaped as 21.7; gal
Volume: 6625.0; gal
